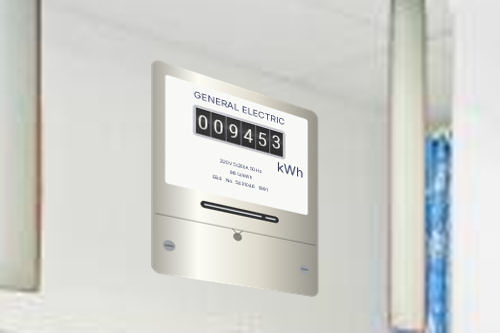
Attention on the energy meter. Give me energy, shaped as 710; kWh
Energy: 9453; kWh
